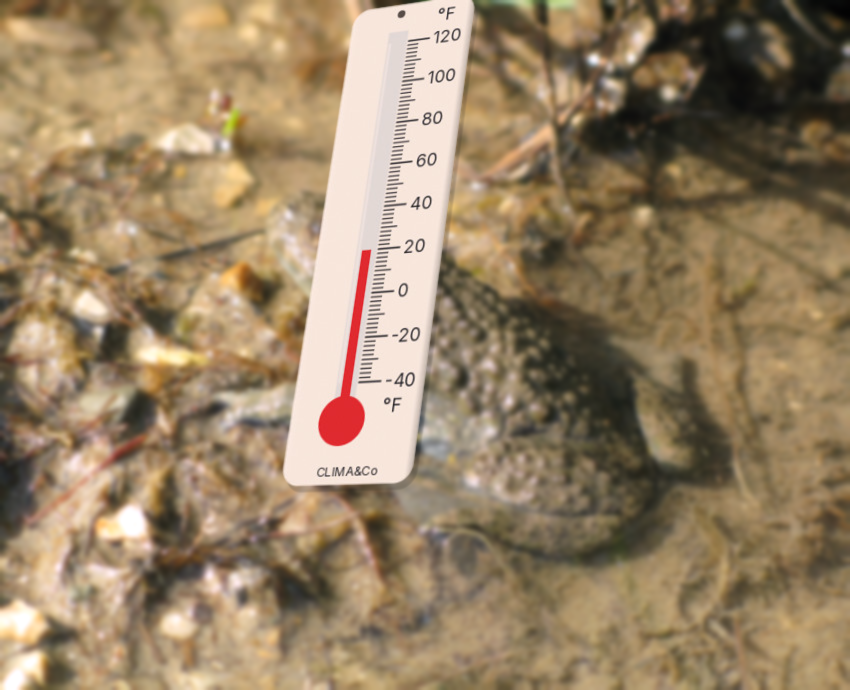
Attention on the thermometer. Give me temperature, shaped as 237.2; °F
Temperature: 20; °F
